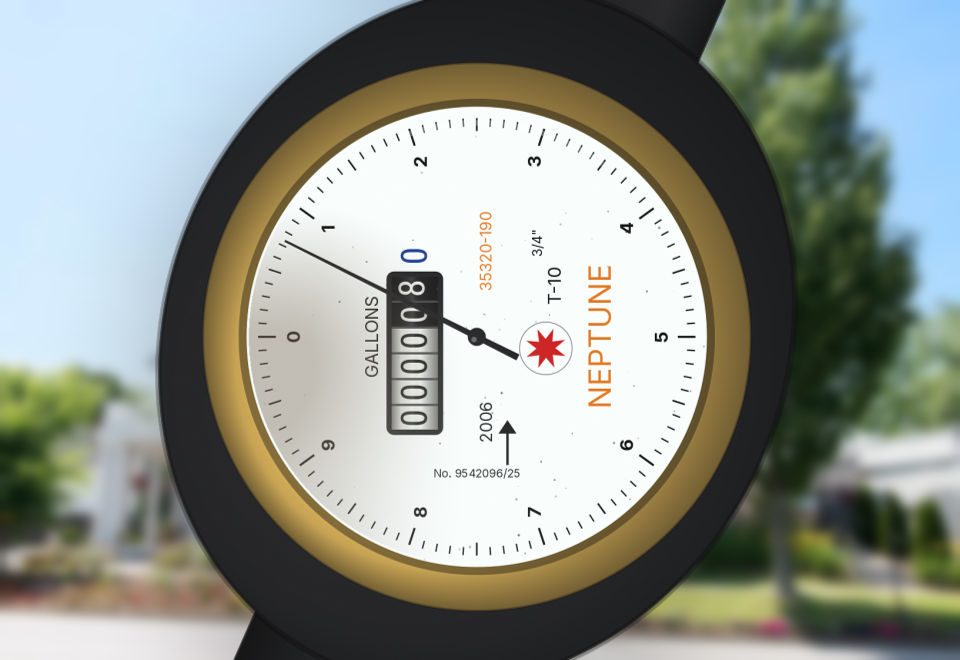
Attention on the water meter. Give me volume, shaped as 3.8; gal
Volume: 80.7; gal
